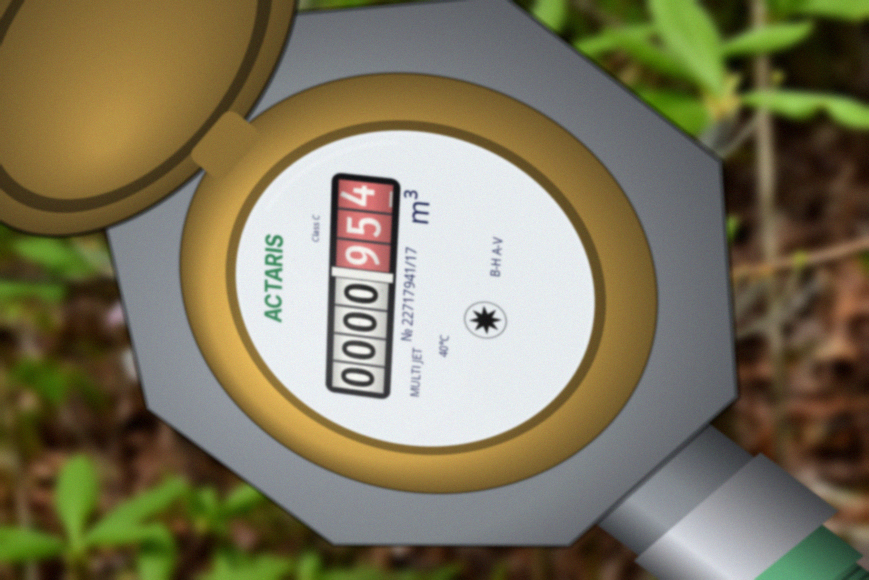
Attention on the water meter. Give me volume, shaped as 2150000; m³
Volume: 0.954; m³
